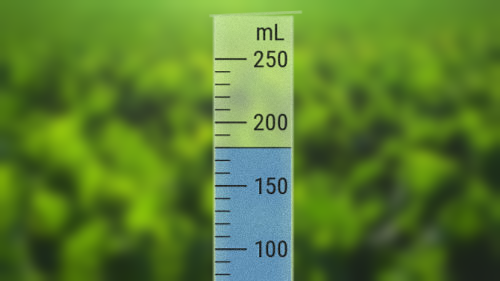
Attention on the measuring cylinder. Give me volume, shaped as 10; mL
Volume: 180; mL
